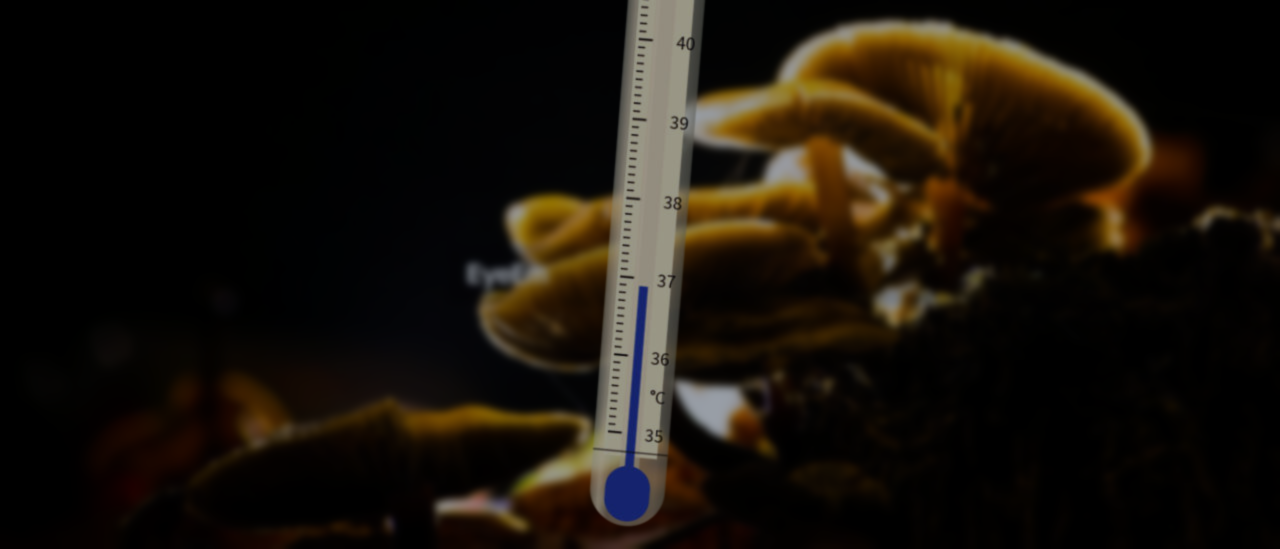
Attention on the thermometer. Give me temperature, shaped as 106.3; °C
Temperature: 36.9; °C
